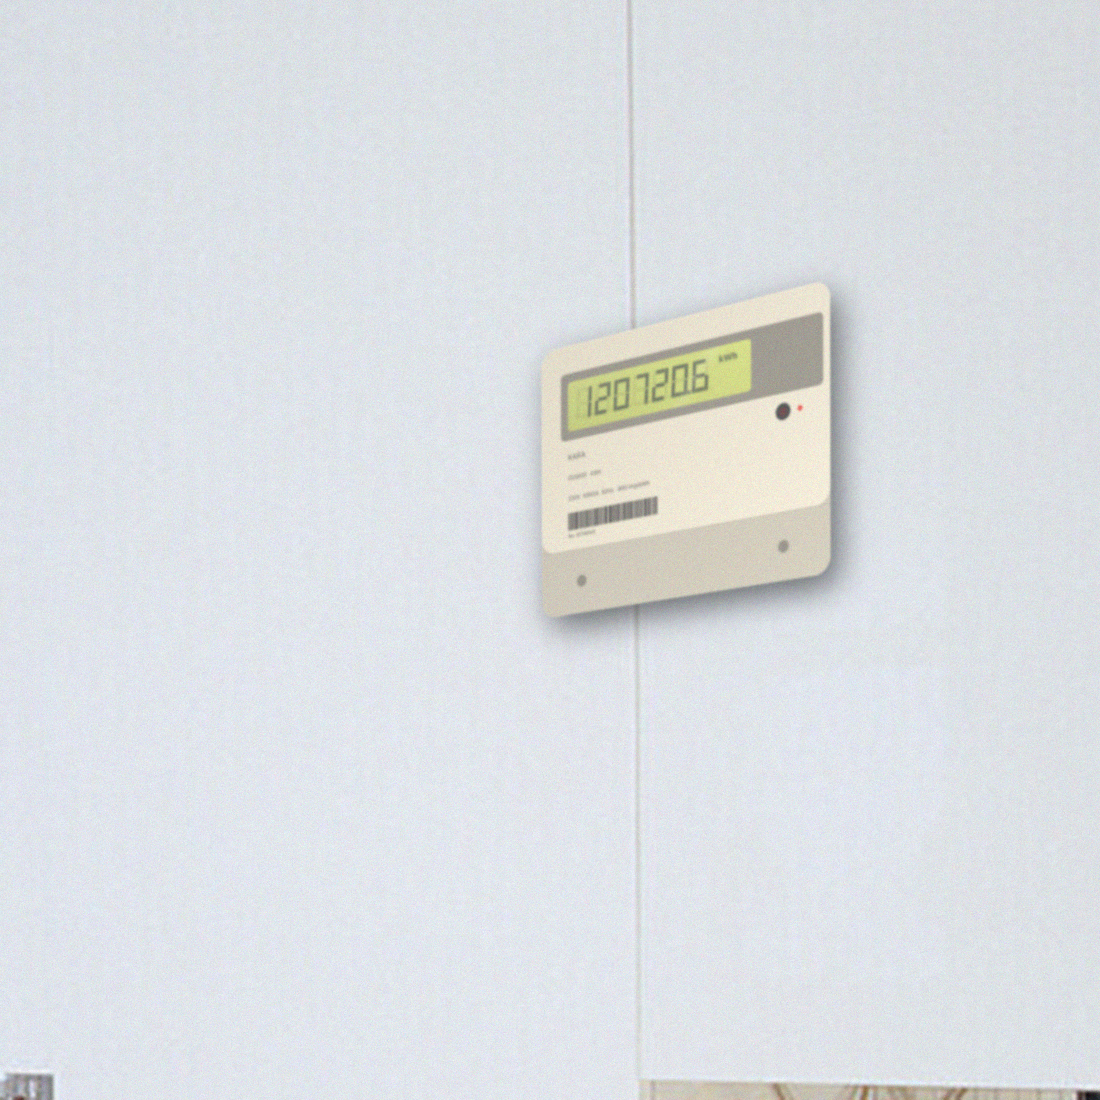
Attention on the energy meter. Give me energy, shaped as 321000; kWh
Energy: 120720.6; kWh
